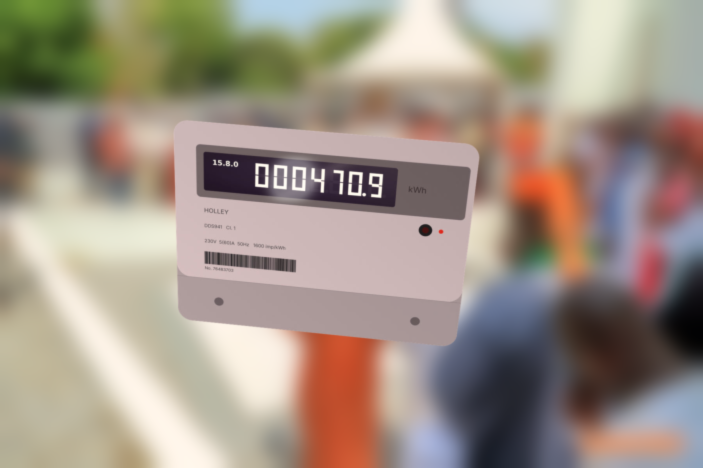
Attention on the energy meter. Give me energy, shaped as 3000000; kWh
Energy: 470.9; kWh
